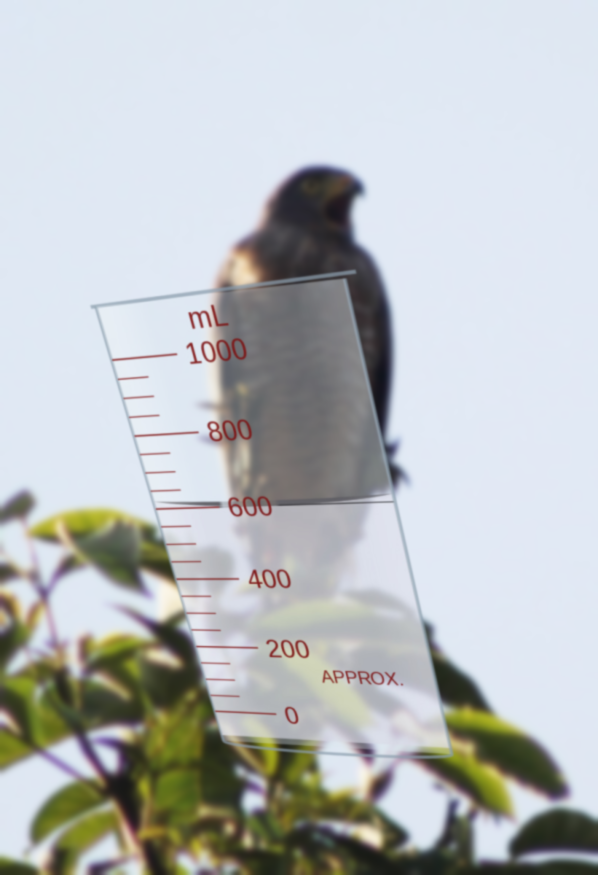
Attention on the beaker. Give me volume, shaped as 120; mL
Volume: 600; mL
